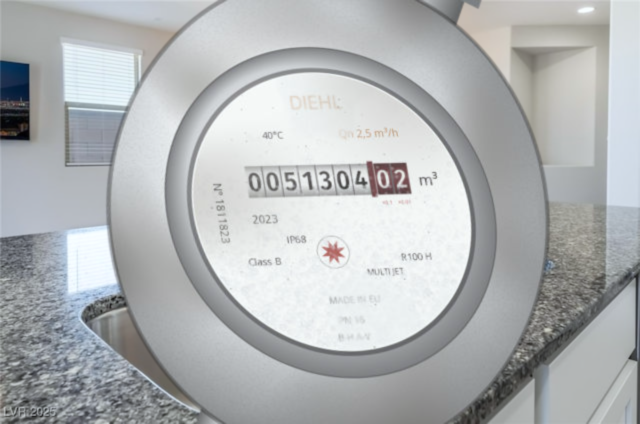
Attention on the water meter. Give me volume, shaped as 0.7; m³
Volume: 51304.02; m³
